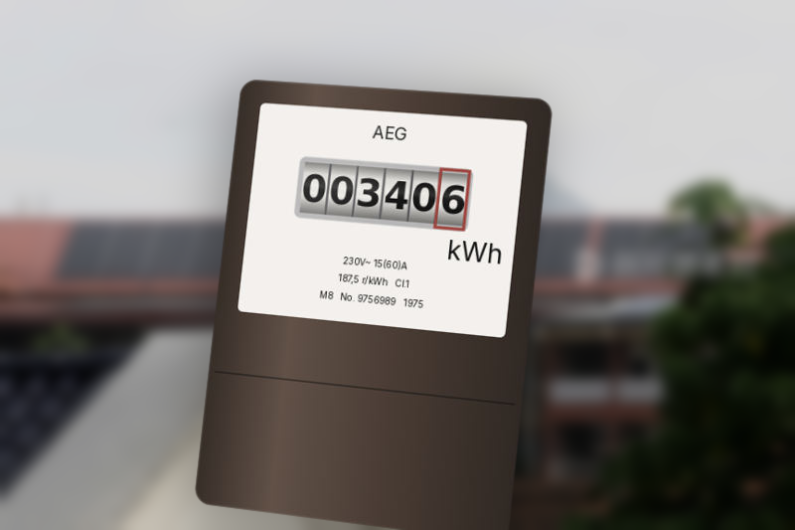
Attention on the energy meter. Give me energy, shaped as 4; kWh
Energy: 340.6; kWh
